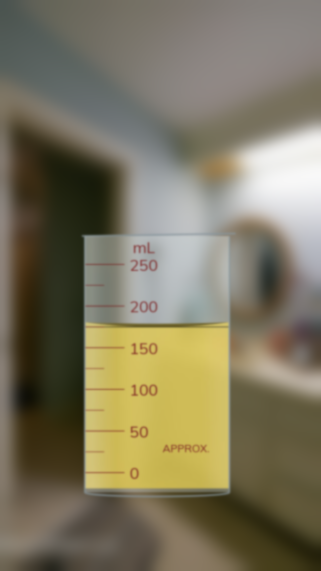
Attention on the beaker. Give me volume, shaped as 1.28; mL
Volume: 175; mL
